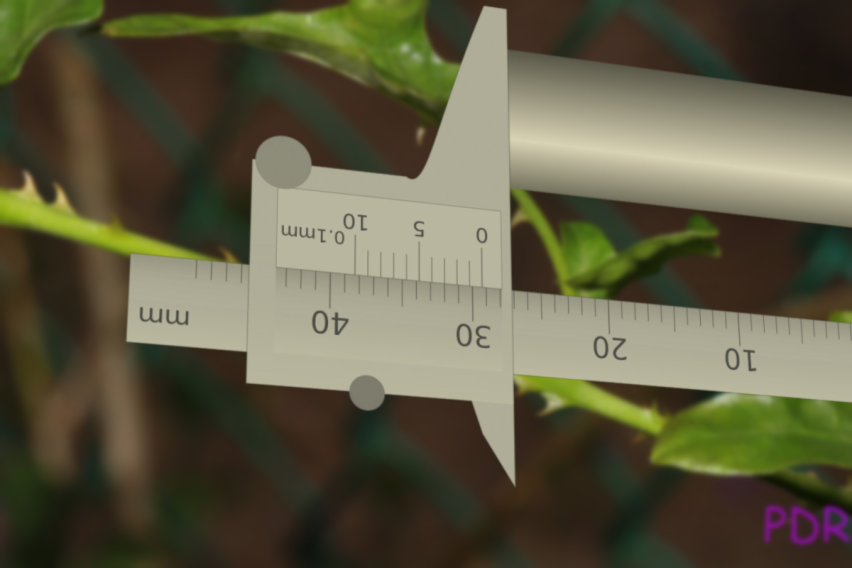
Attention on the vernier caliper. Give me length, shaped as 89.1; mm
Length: 29.3; mm
